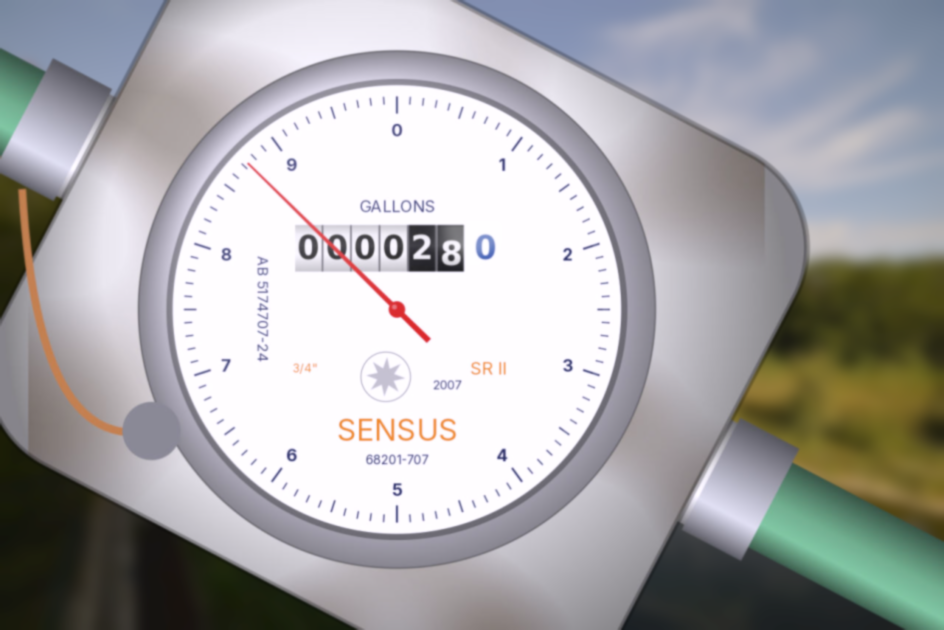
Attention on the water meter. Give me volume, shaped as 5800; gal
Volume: 278.7; gal
